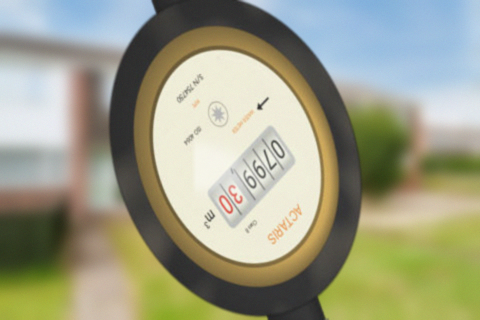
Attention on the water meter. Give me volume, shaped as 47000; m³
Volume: 799.30; m³
